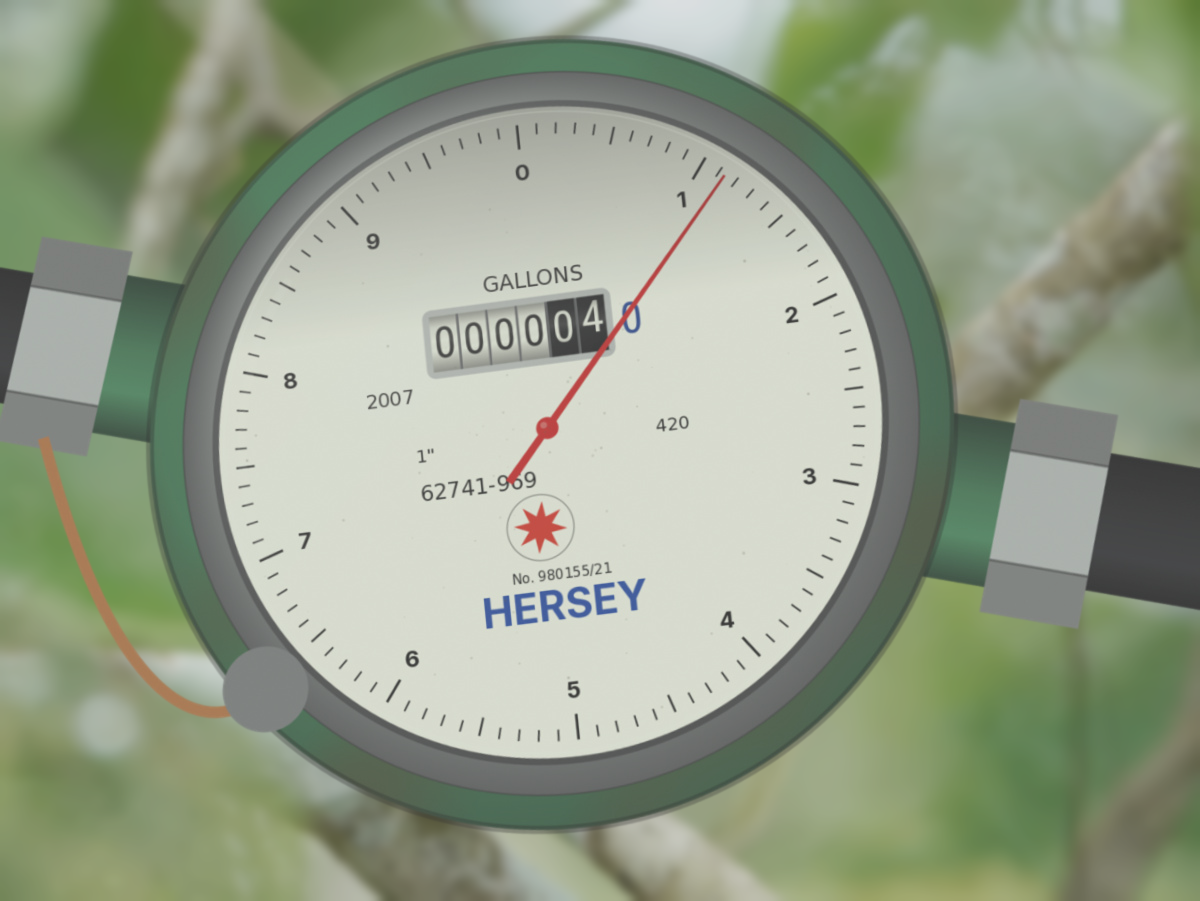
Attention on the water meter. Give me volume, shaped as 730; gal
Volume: 41.1; gal
